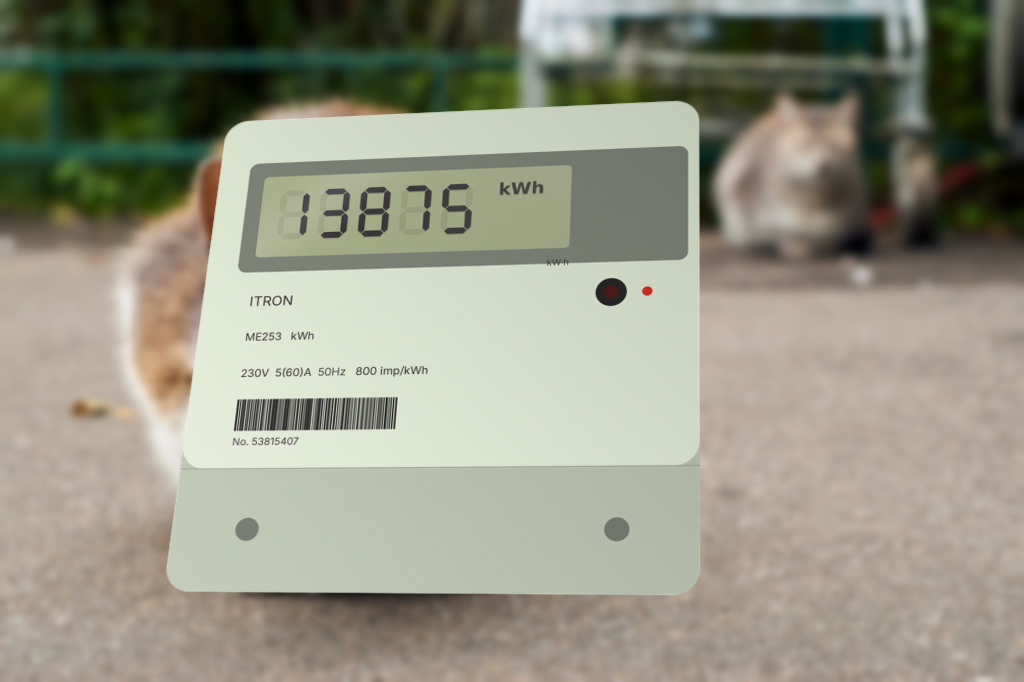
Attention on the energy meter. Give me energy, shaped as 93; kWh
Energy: 13875; kWh
